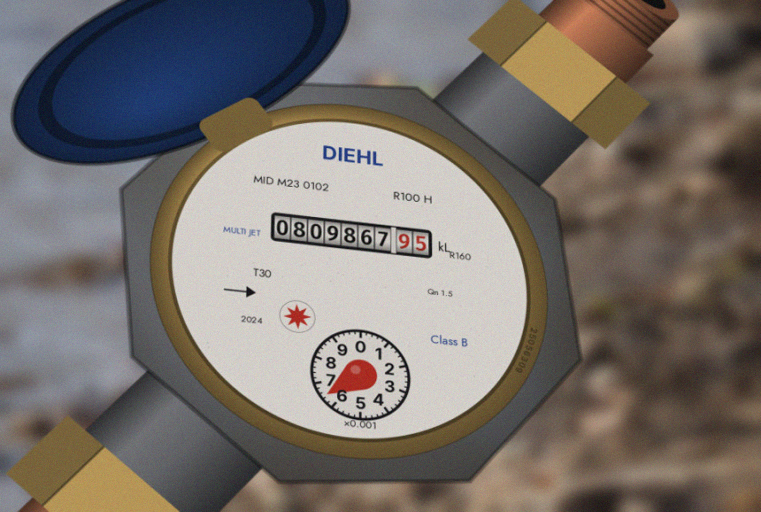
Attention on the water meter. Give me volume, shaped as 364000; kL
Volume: 809867.956; kL
